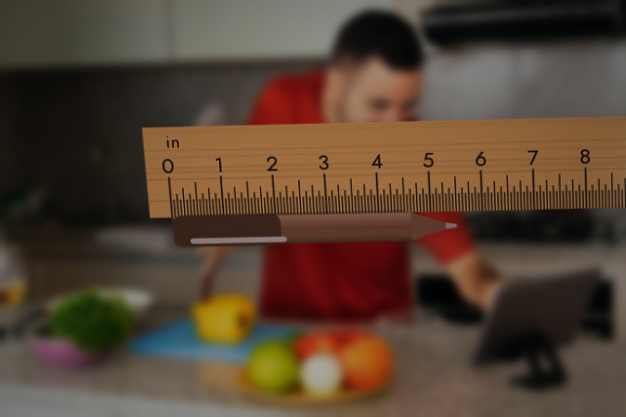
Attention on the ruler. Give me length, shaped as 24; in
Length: 5.5; in
